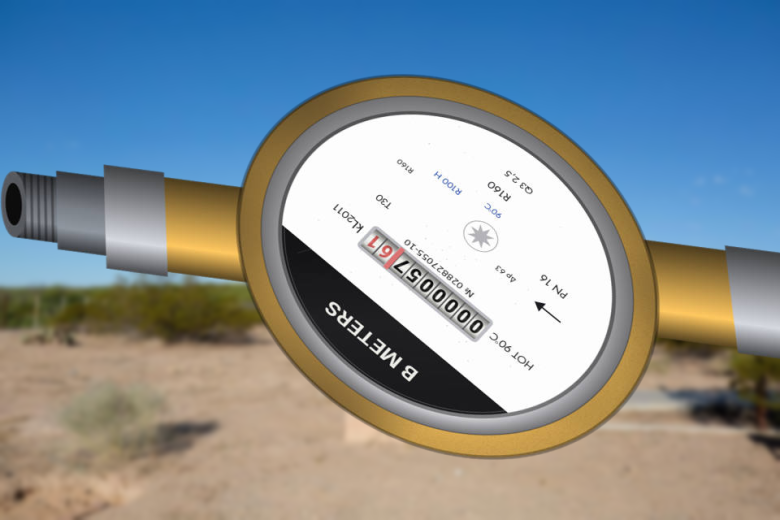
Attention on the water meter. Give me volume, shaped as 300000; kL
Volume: 57.61; kL
